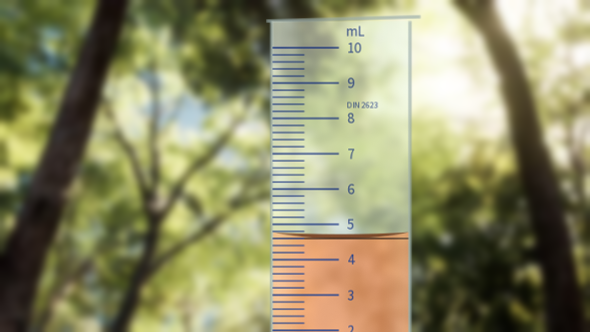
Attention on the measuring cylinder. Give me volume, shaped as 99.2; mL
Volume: 4.6; mL
